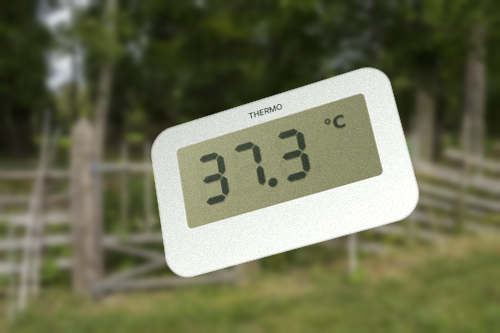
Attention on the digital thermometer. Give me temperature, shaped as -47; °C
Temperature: 37.3; °C
